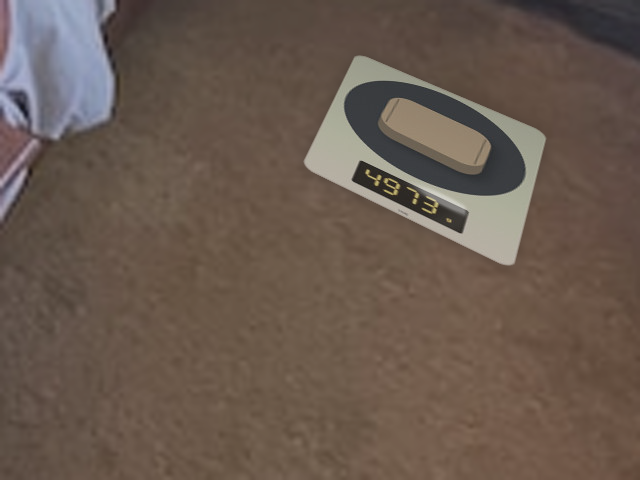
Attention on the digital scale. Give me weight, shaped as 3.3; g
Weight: 4973; g
